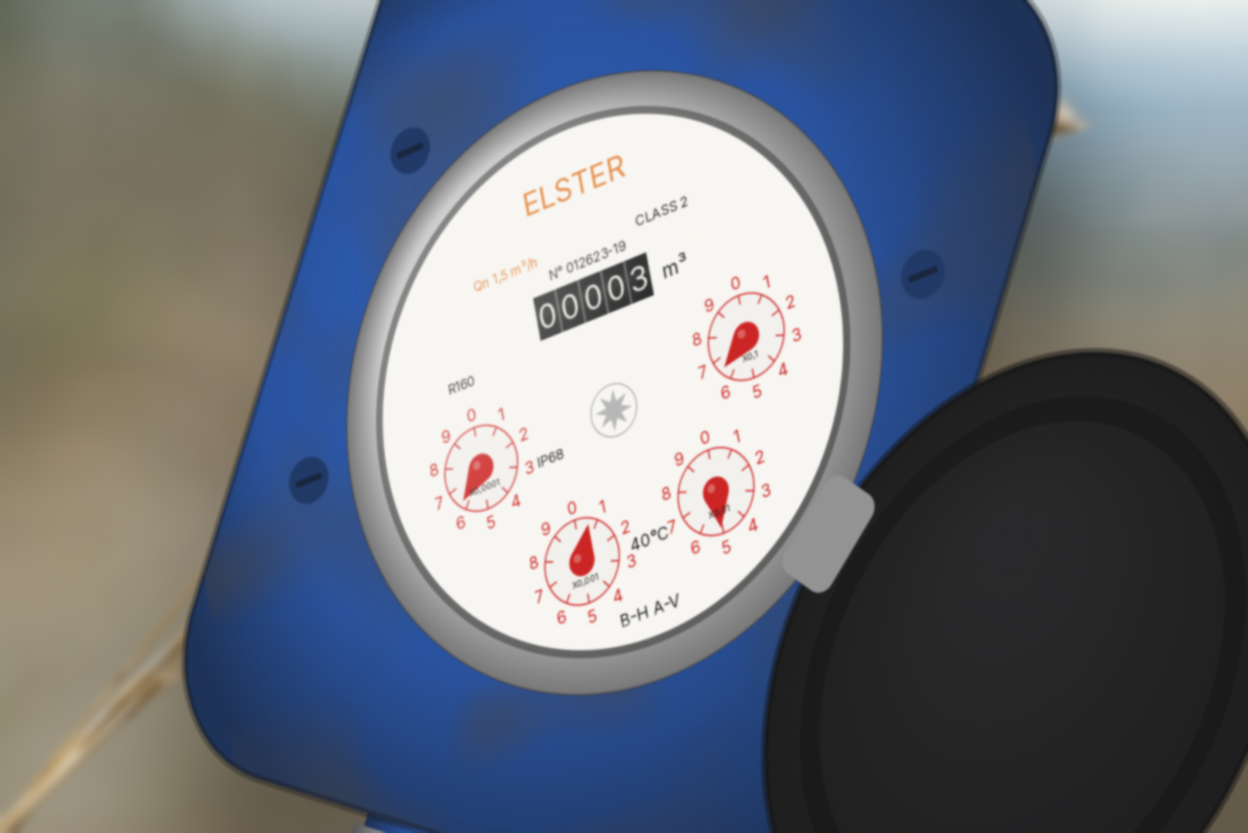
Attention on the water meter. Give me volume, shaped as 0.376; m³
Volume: 3.6506; m³
